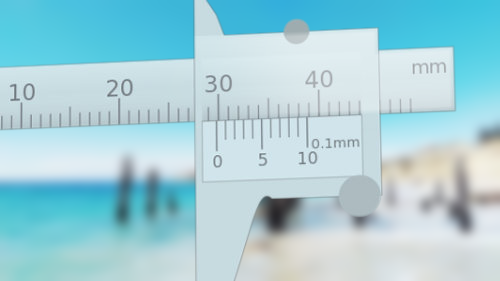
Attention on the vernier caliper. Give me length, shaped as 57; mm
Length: 29.8; mm
